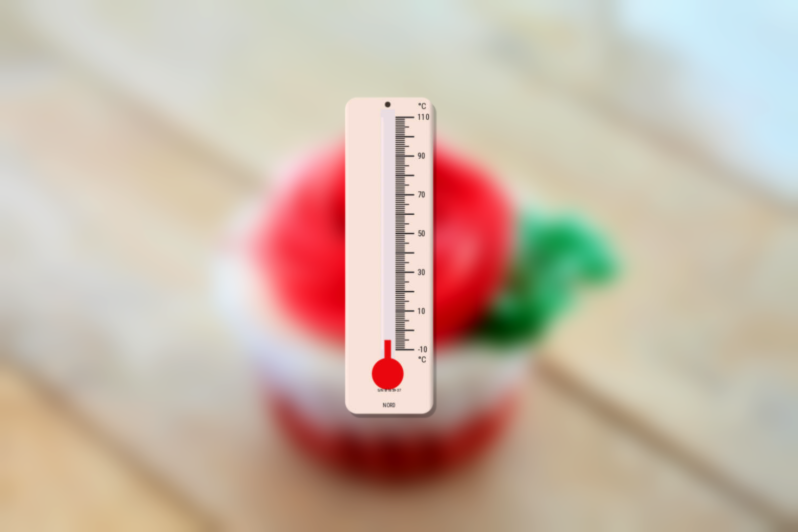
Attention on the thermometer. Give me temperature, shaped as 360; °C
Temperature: -5; °C
